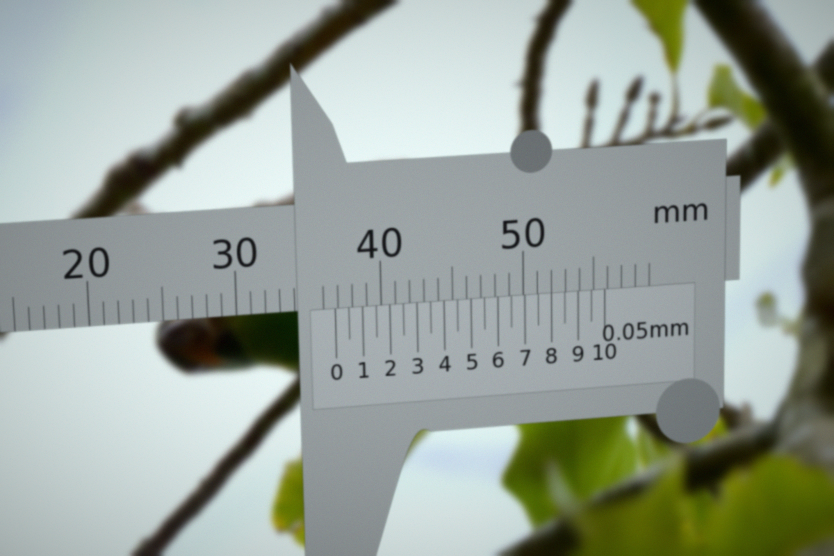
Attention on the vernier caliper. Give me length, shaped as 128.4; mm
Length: 36.8; mm
